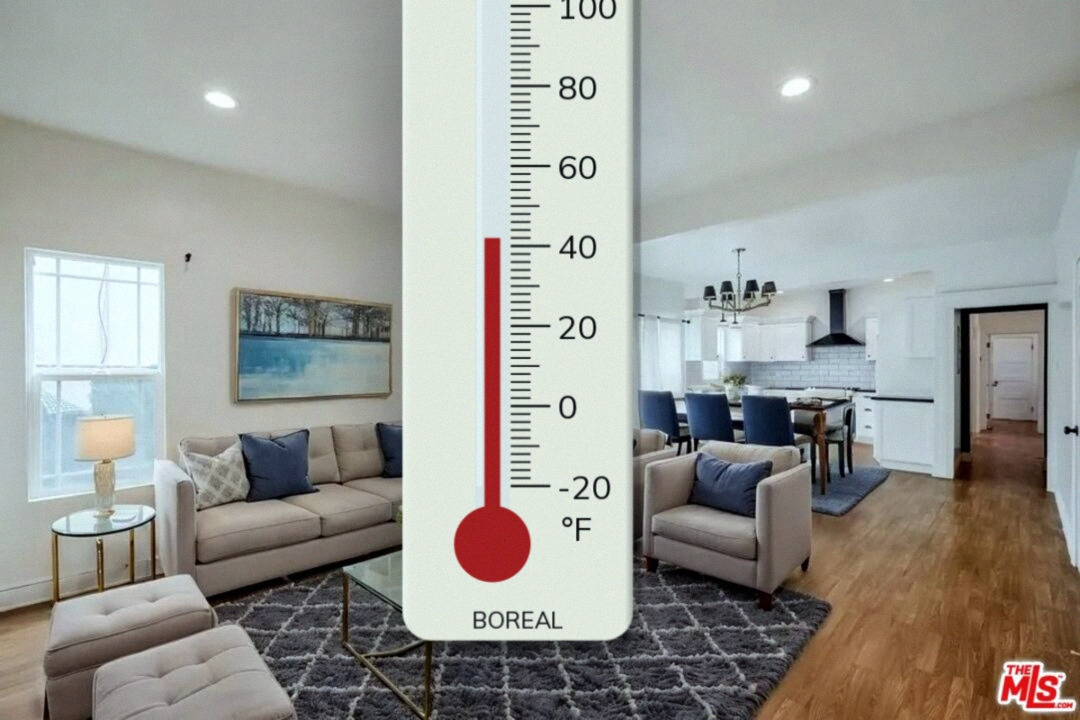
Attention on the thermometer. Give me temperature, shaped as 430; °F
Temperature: 42; °F
